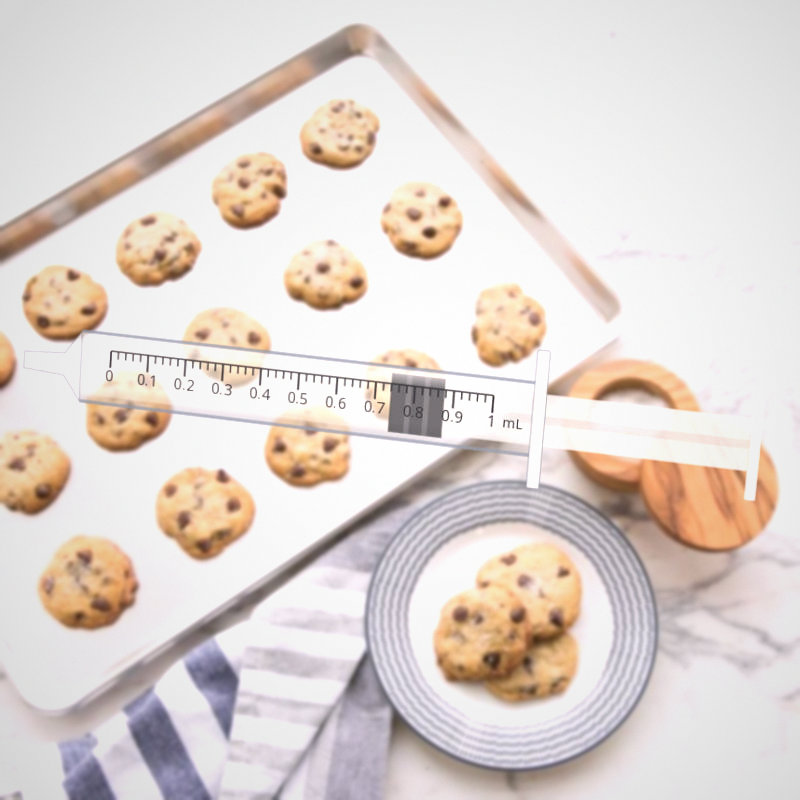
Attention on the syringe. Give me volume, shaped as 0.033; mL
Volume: 0.74; mL
